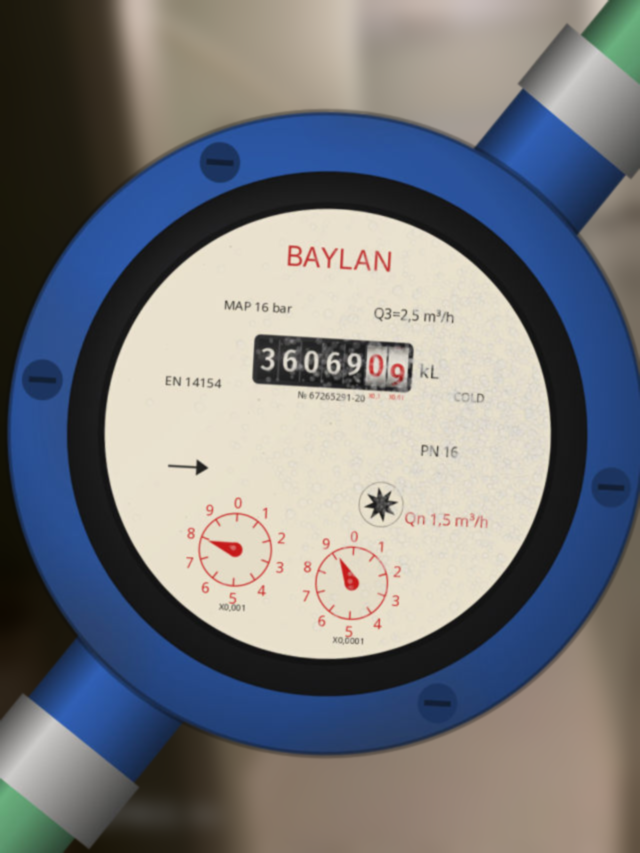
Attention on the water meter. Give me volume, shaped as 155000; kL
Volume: 36069.0879; kL
